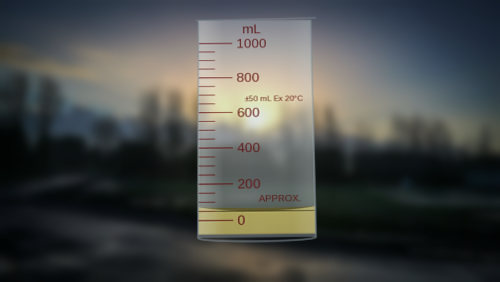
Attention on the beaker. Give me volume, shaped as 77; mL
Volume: 50; mL
